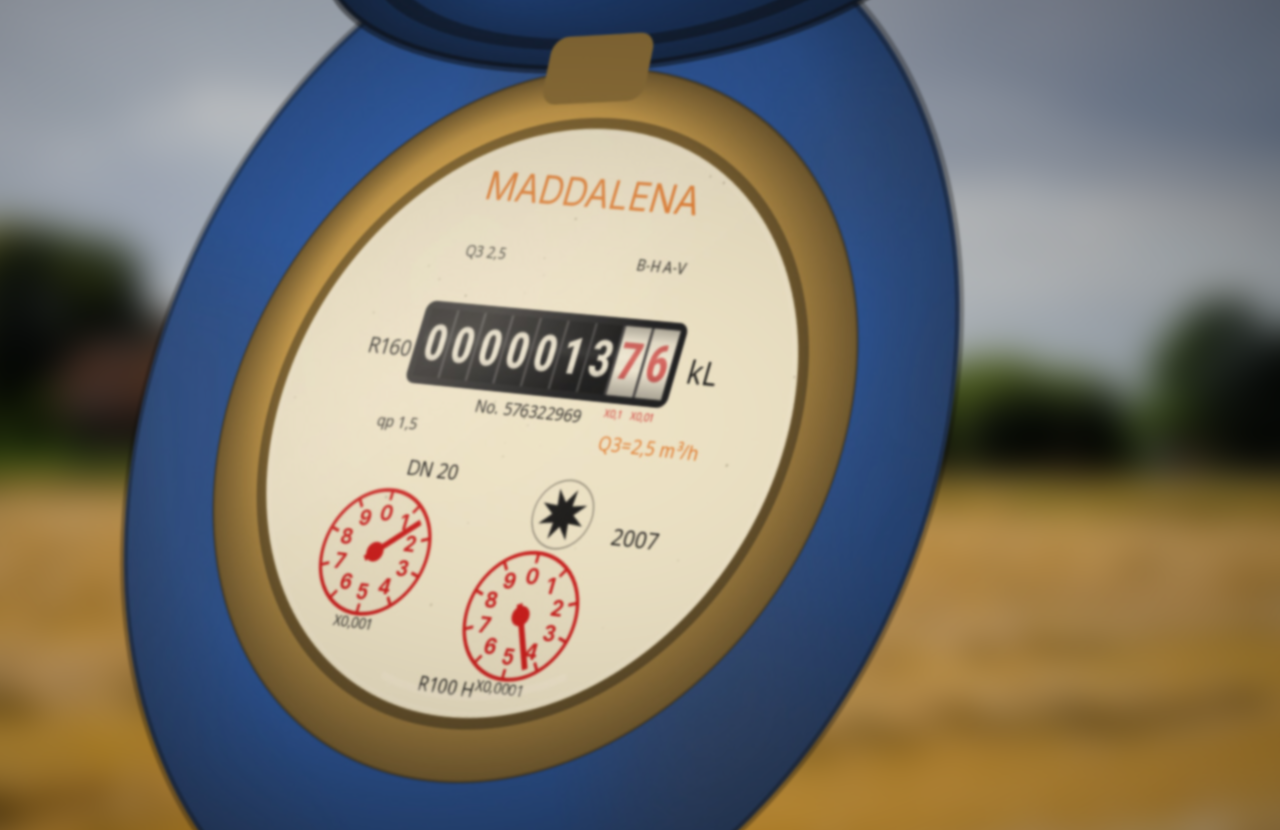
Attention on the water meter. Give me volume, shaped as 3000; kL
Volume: 13.7614; kL
